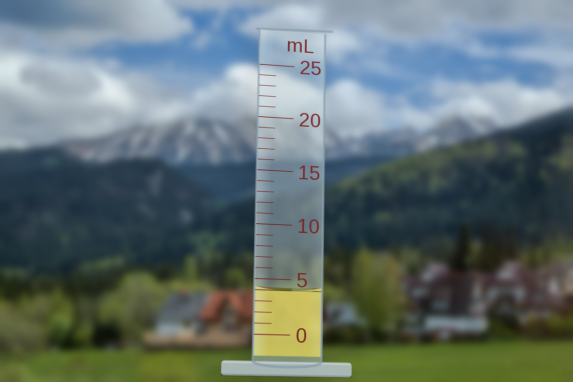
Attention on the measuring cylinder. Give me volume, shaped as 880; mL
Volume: 4; mL
